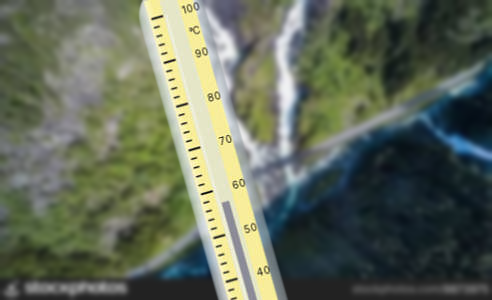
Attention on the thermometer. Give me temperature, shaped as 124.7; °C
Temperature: 57; °C
